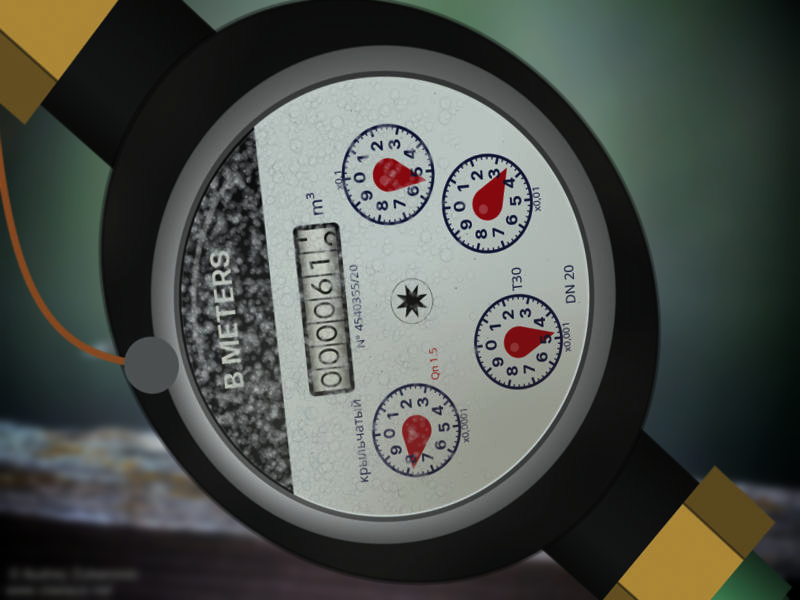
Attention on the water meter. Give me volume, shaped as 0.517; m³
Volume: 611.5347; m³
